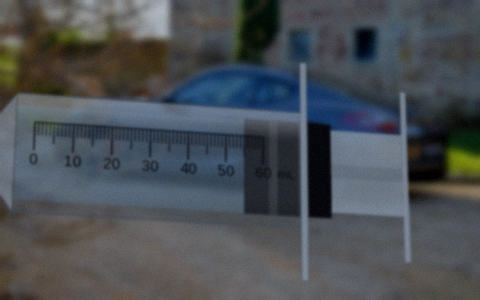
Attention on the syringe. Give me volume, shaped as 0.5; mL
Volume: 55; mL
